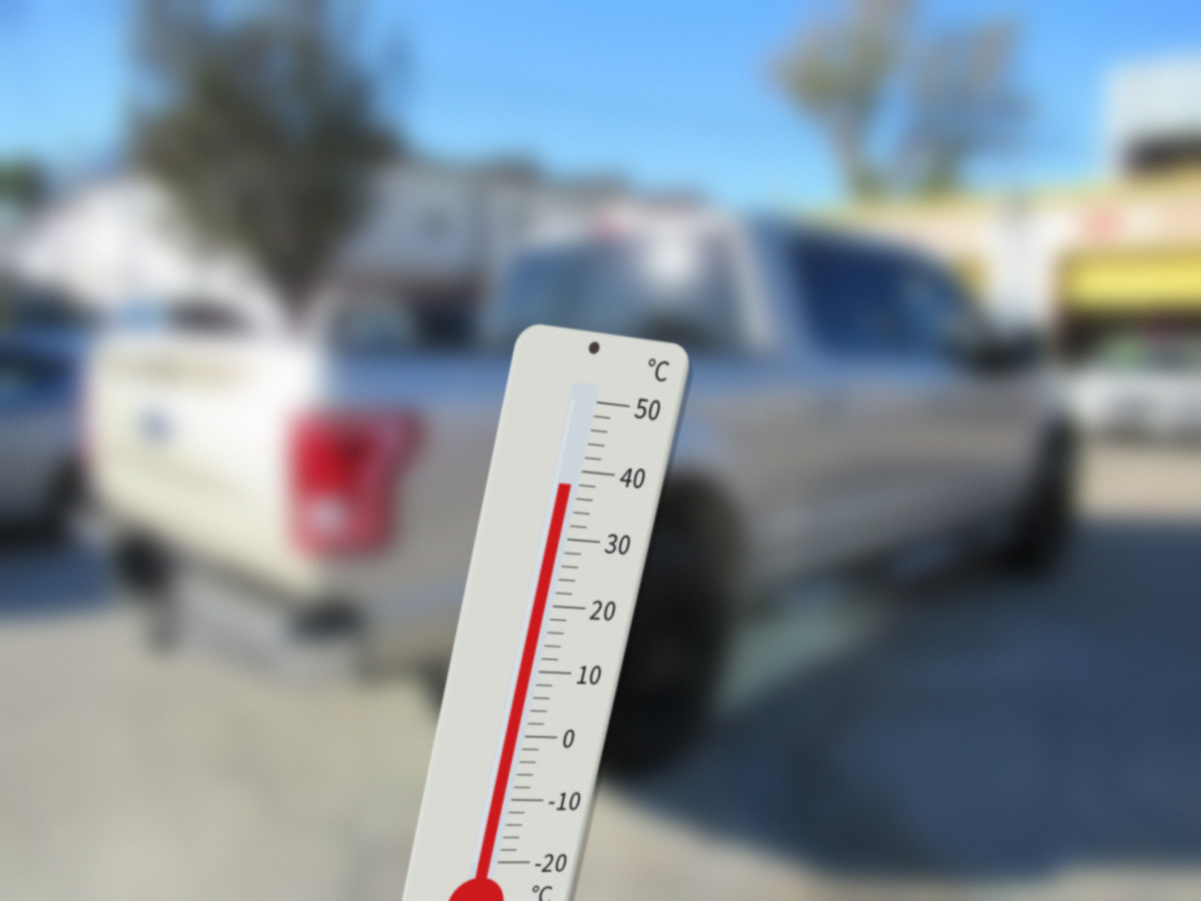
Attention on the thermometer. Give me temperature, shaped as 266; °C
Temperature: 38; °C
